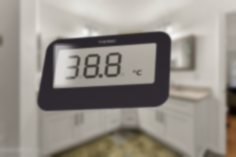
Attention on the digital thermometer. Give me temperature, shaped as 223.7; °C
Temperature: 38.8; °C
